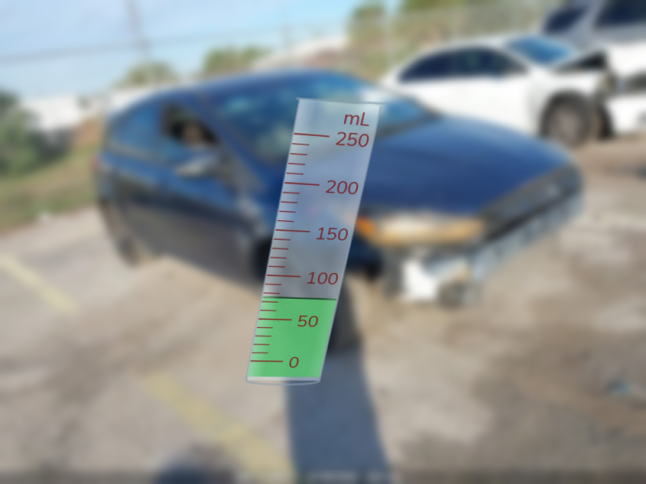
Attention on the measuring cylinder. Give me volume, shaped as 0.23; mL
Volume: 75; mL
